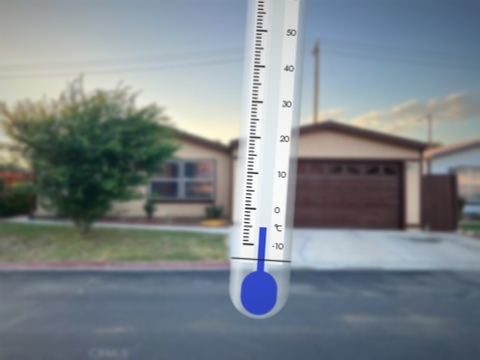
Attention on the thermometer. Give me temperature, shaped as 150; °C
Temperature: -5; °C
